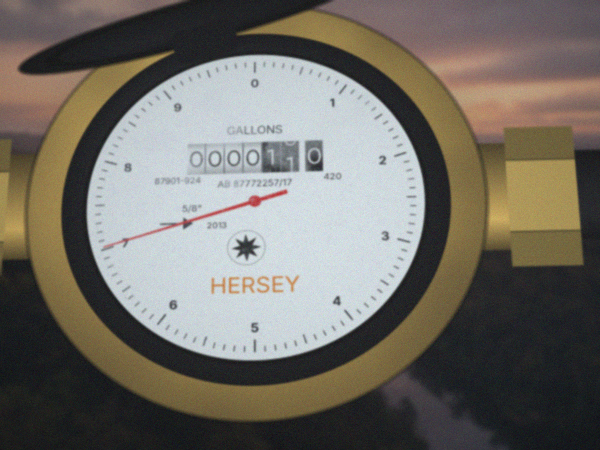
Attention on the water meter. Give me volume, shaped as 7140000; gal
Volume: 107.0; gal
